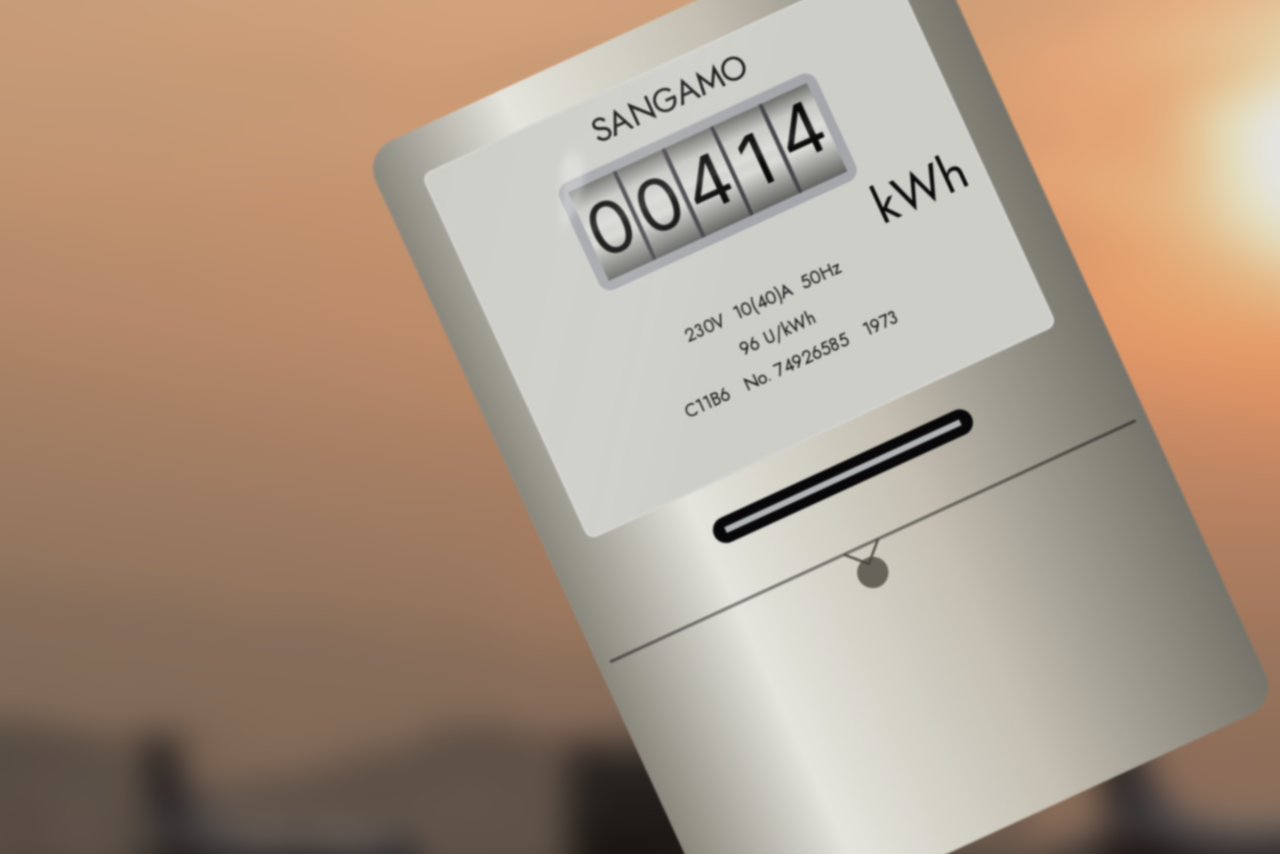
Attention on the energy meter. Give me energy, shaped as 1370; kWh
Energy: 414; kWh
